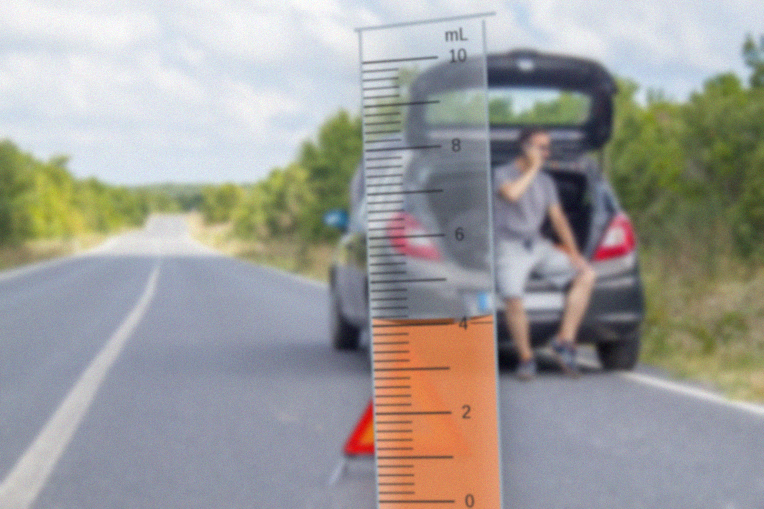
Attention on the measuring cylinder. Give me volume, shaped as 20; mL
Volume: 4; mL
